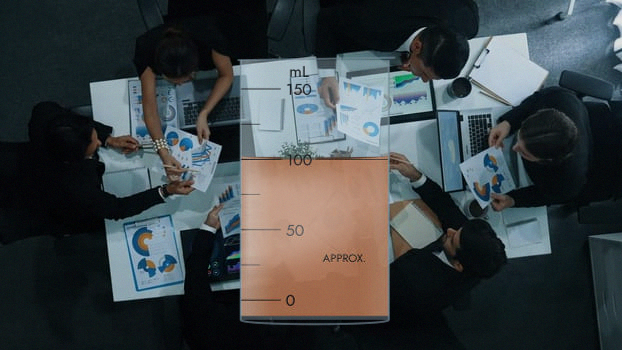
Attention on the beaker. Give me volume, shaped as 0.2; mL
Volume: 100; mL
